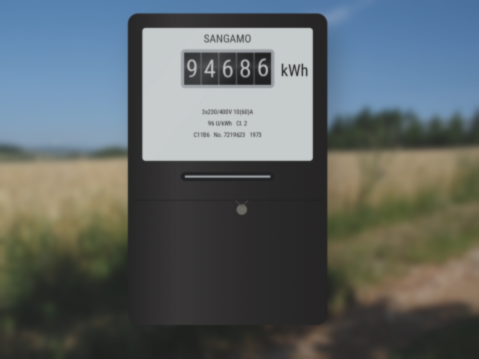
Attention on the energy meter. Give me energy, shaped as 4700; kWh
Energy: 94686; kWh
